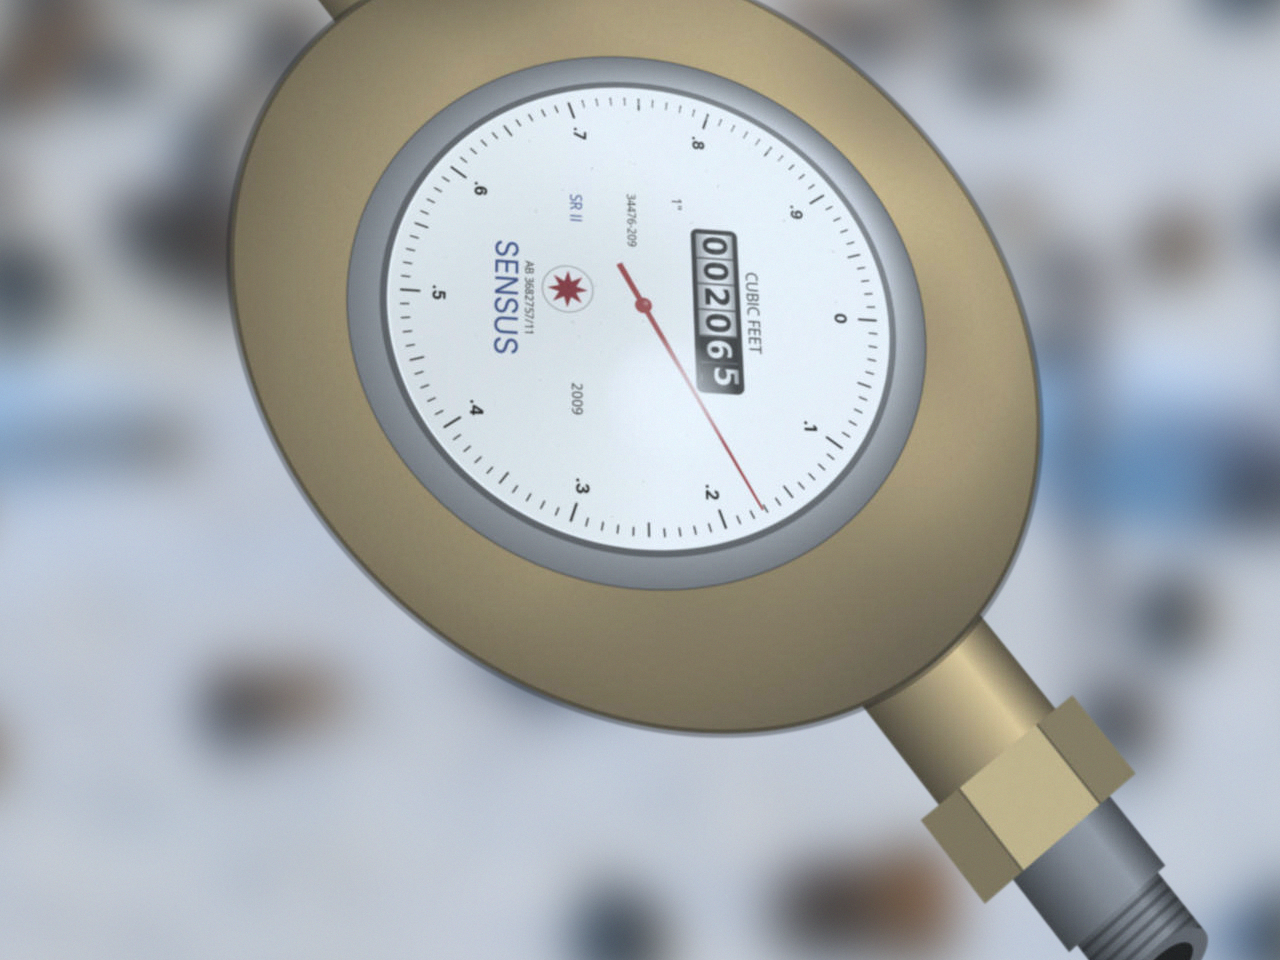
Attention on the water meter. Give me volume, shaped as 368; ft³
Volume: 2065.17; ft³
